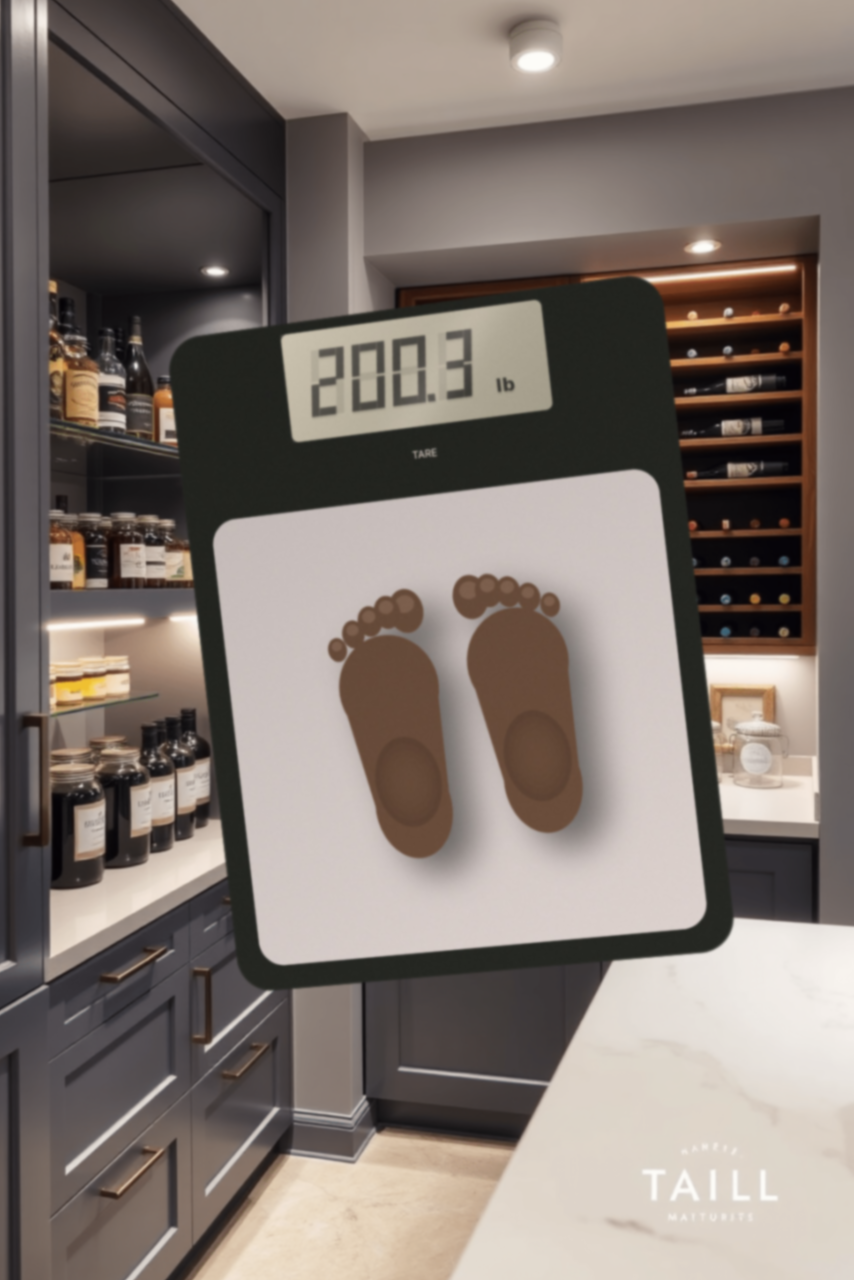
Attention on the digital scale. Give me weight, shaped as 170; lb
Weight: 200.3; lb
